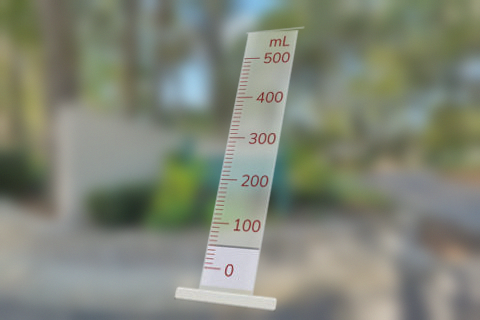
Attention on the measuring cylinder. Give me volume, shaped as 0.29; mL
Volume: 50; mL
